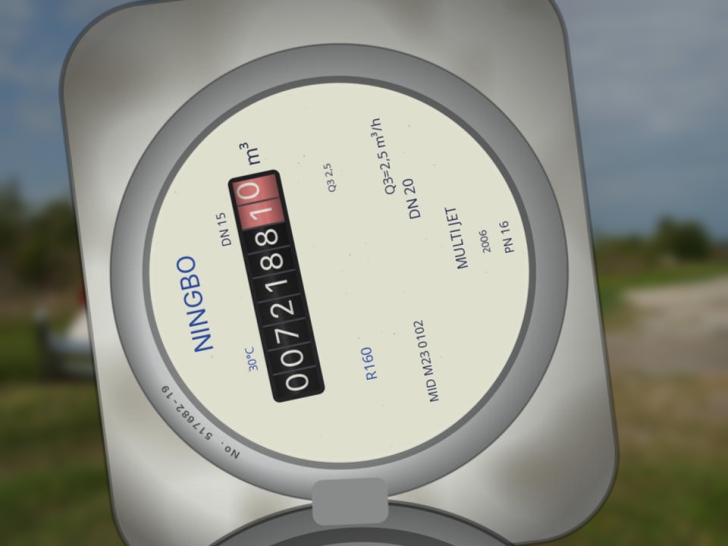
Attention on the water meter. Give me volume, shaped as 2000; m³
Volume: 72188.10; m³
